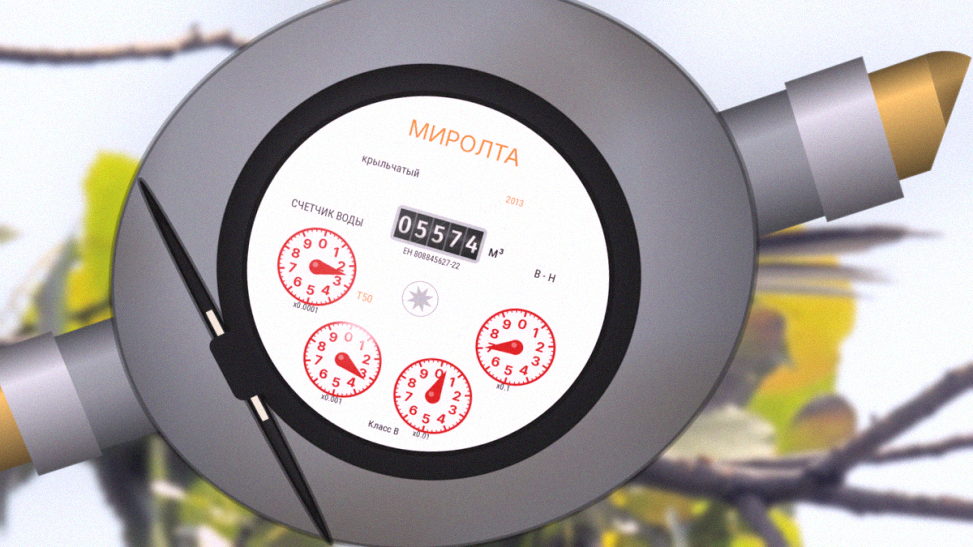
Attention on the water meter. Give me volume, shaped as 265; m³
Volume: 5574.7032; m³
